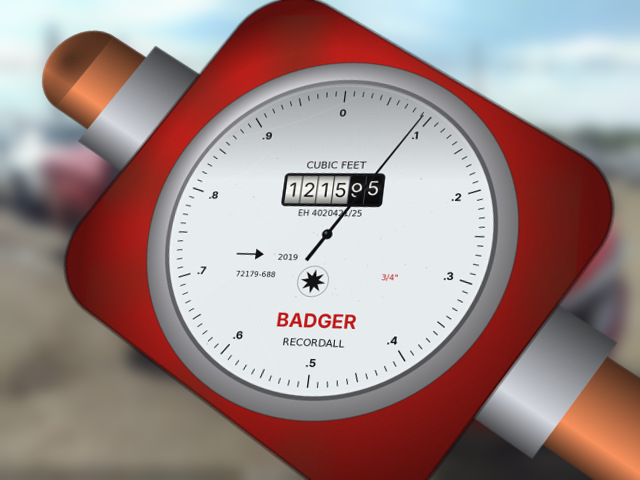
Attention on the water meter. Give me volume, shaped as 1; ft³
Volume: 121595.09; ft³
